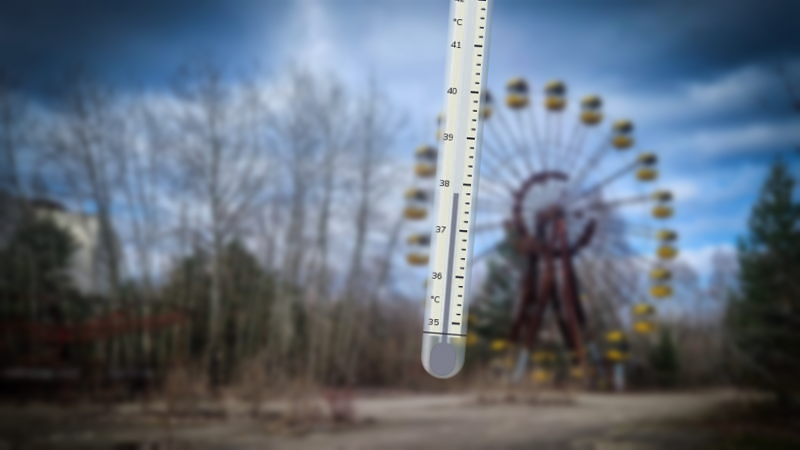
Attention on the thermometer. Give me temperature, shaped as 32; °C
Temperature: 37.8; °C
